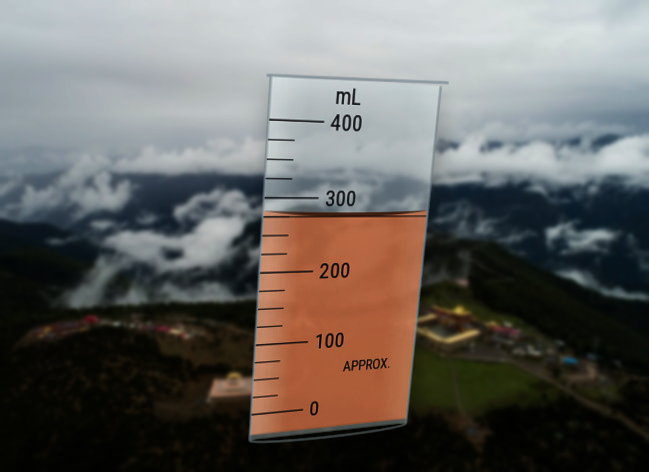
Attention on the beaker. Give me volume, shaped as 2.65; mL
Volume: 275; mL
